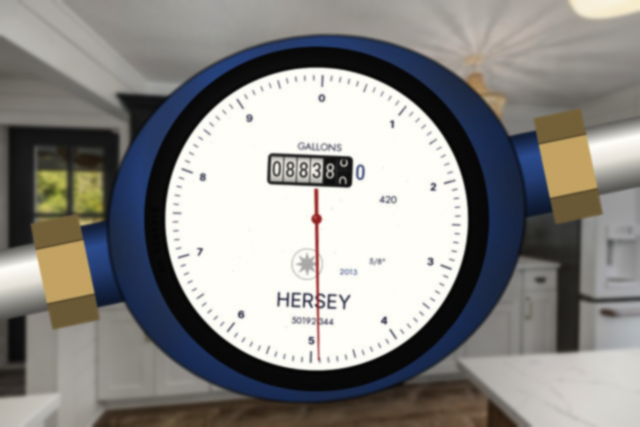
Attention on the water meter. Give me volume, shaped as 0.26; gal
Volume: 883884.9; gal
